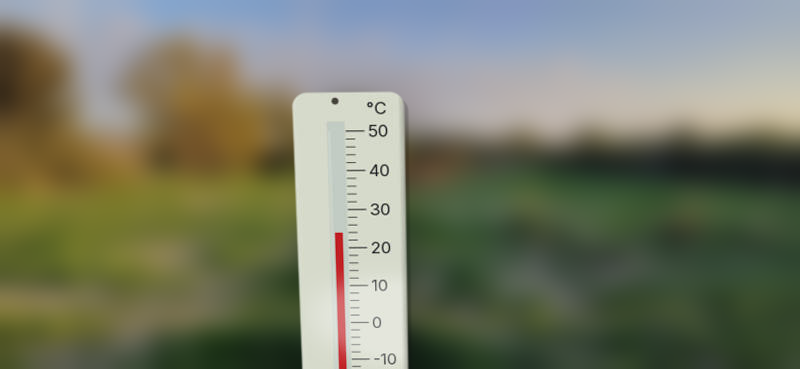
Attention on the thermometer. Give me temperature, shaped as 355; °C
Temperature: 24; °C
